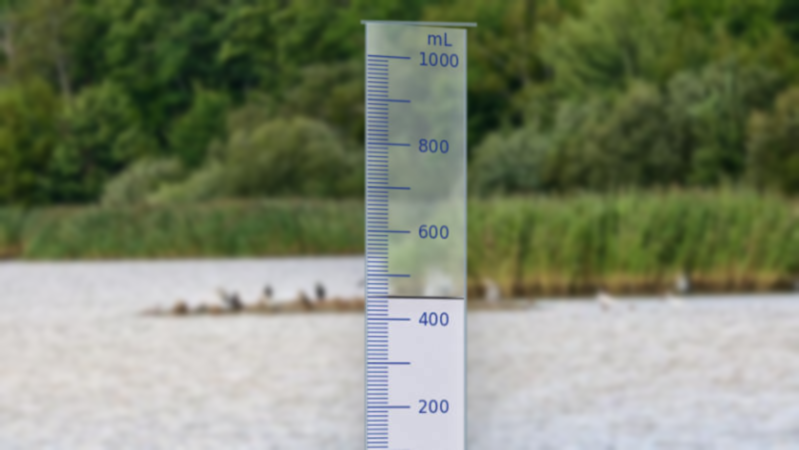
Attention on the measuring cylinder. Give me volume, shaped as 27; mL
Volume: 450; mL
